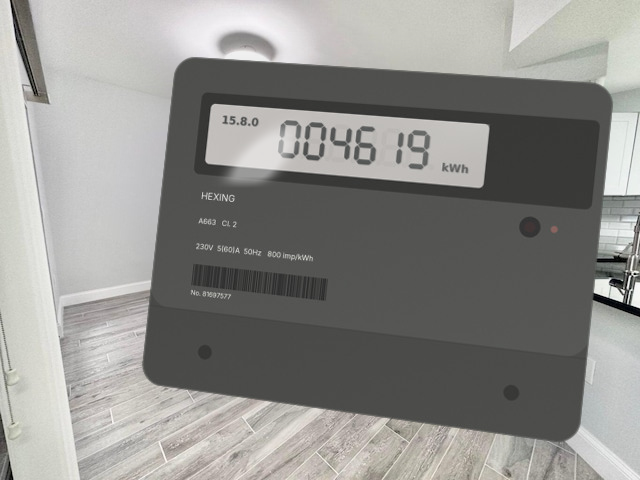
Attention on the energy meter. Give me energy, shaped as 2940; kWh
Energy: 4619; kWh
